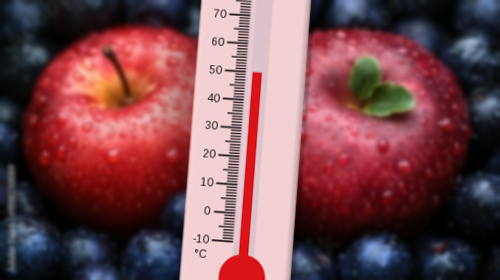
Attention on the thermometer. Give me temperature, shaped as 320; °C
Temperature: 50; °C
